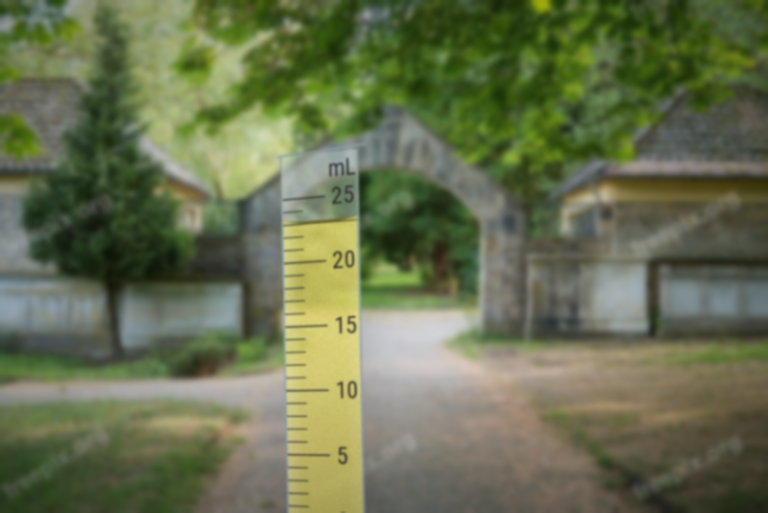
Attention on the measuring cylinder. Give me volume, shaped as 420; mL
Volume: 23; mL
